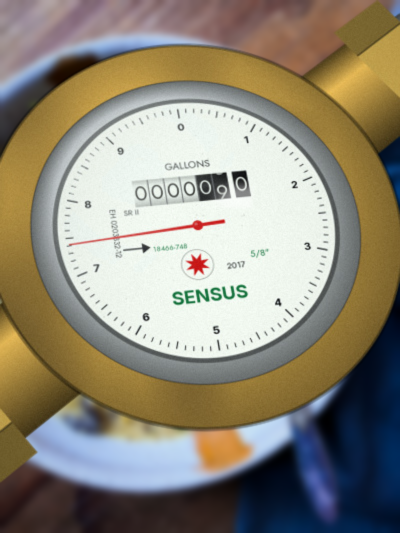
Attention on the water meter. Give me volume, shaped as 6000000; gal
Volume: 87.4; gal
